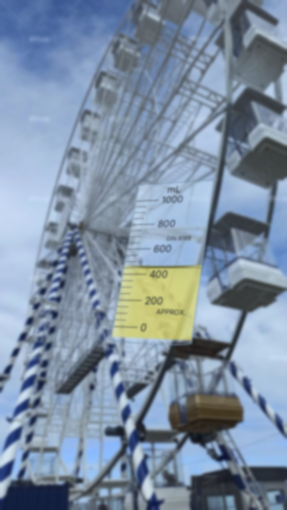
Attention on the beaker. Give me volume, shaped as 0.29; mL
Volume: 450; mL
